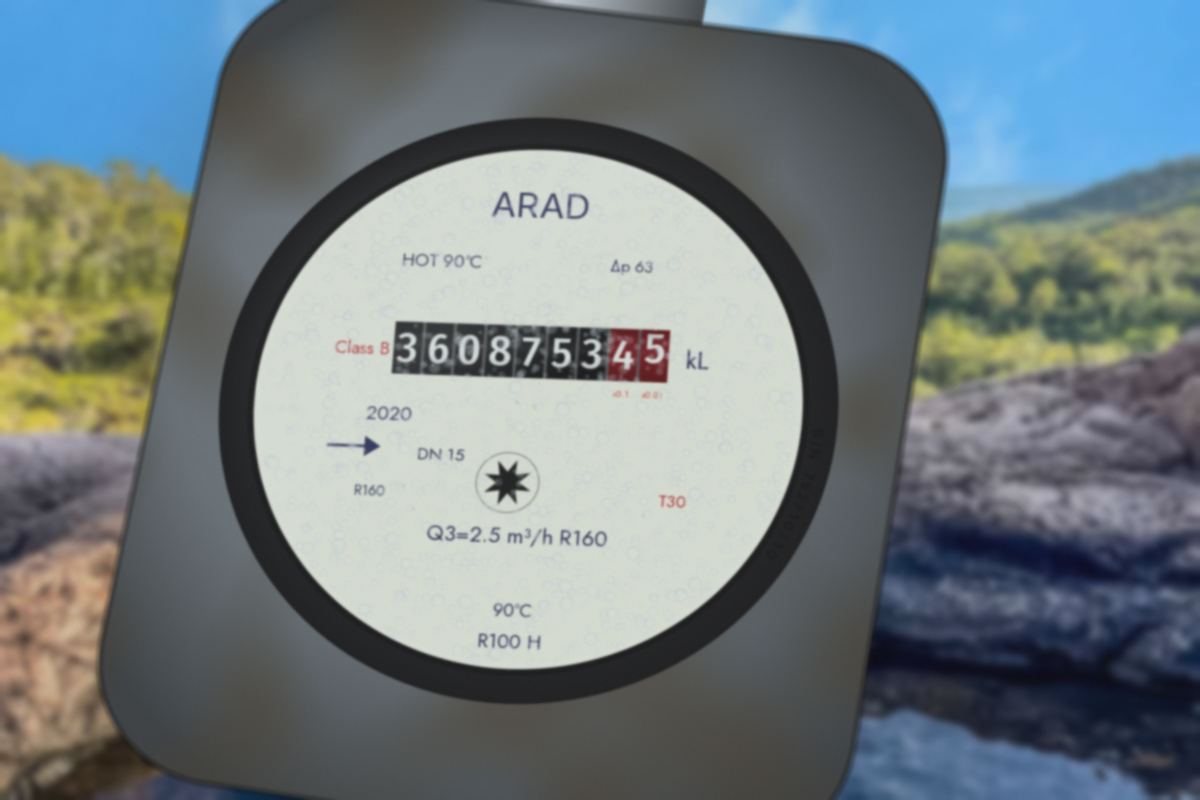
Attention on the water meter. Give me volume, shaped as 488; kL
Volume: 3608753.45; kL
